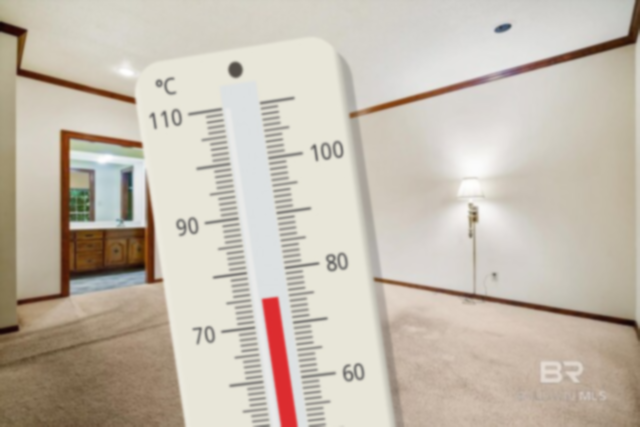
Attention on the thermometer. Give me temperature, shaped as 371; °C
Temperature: 75; °C
